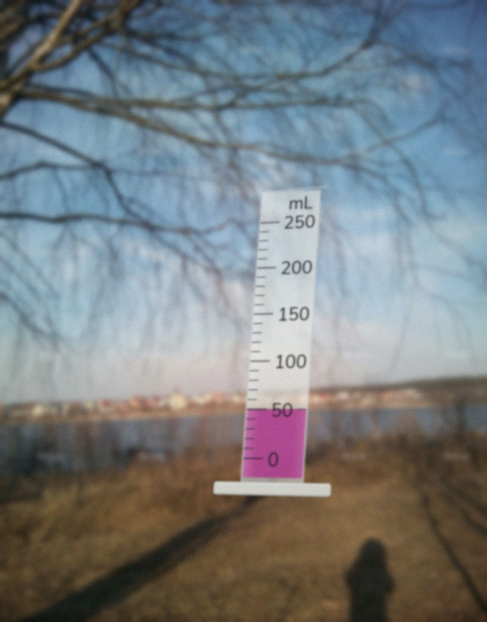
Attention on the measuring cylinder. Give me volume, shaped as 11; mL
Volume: 50; mL
